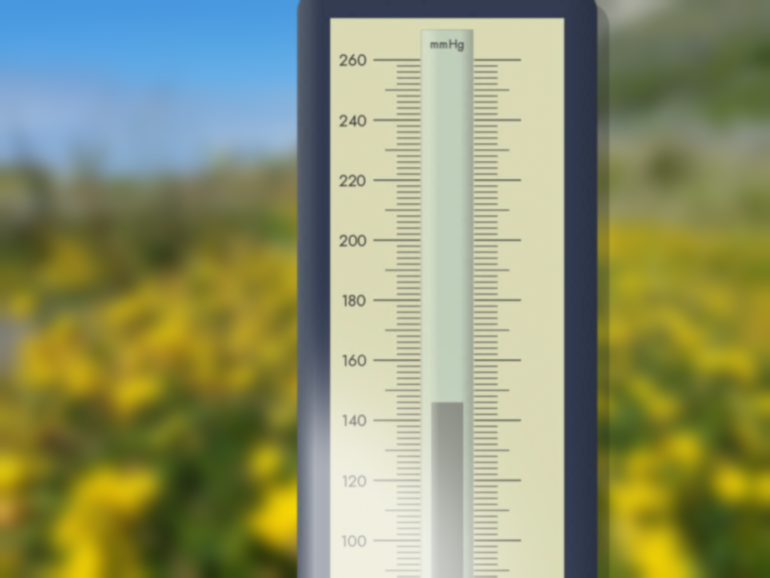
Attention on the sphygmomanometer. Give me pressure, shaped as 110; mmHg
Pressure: 146; mmHg
